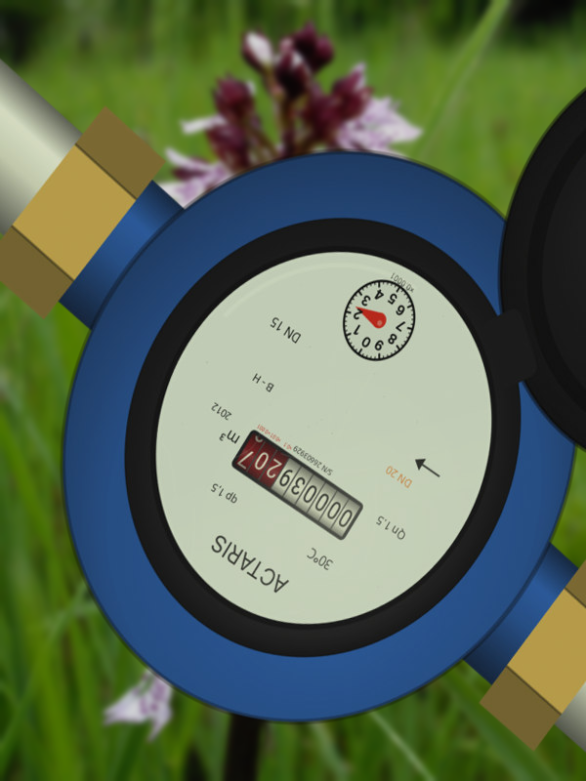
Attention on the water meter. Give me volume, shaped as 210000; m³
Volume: 39.2072; m³
